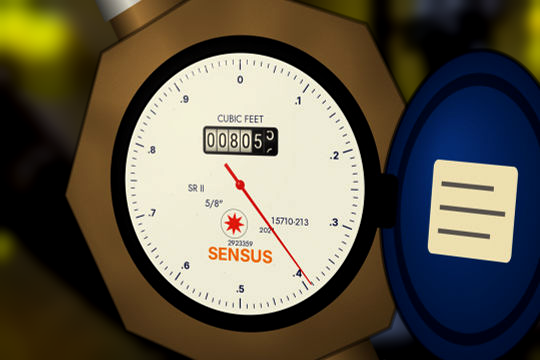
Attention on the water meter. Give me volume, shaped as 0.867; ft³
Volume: 8055.39; ft³
